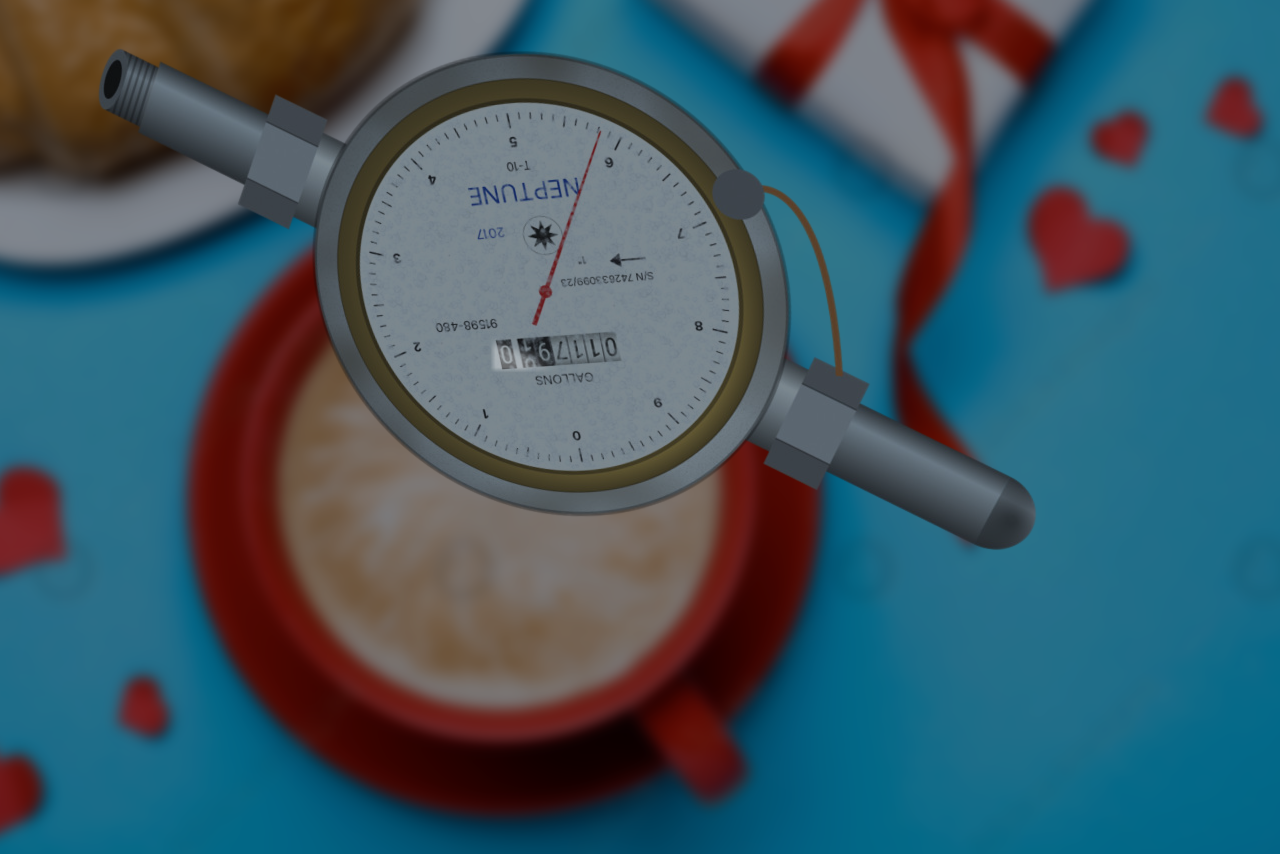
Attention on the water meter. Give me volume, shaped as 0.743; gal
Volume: 117905.8; gal
